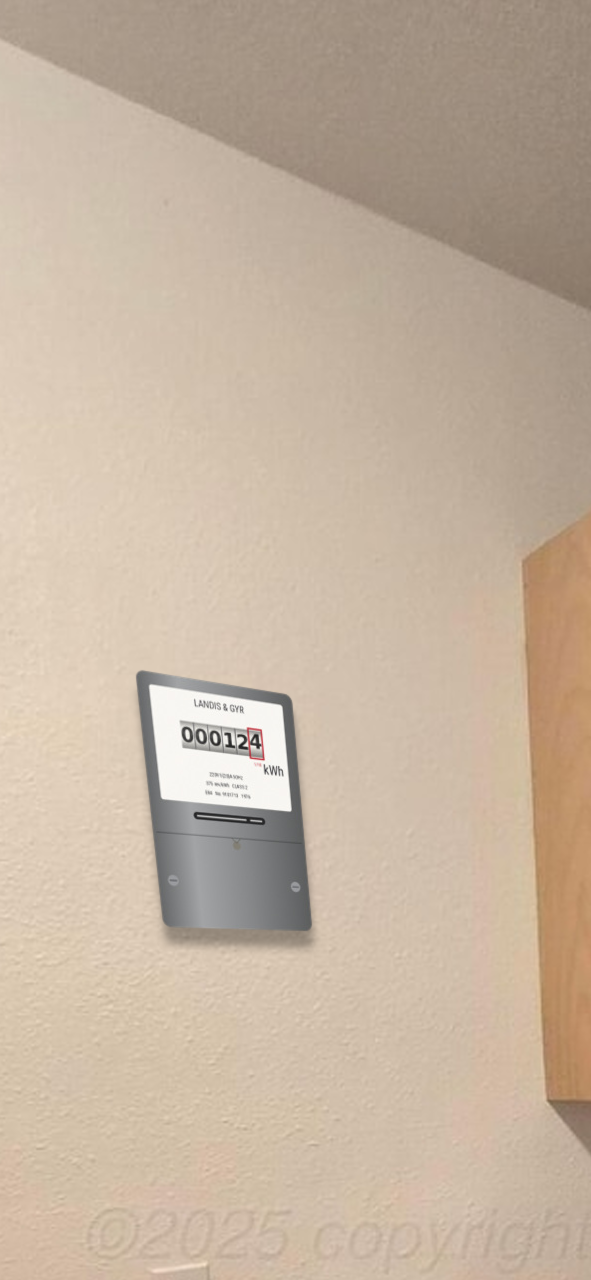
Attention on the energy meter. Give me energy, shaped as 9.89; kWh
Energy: 12.4; kWh
